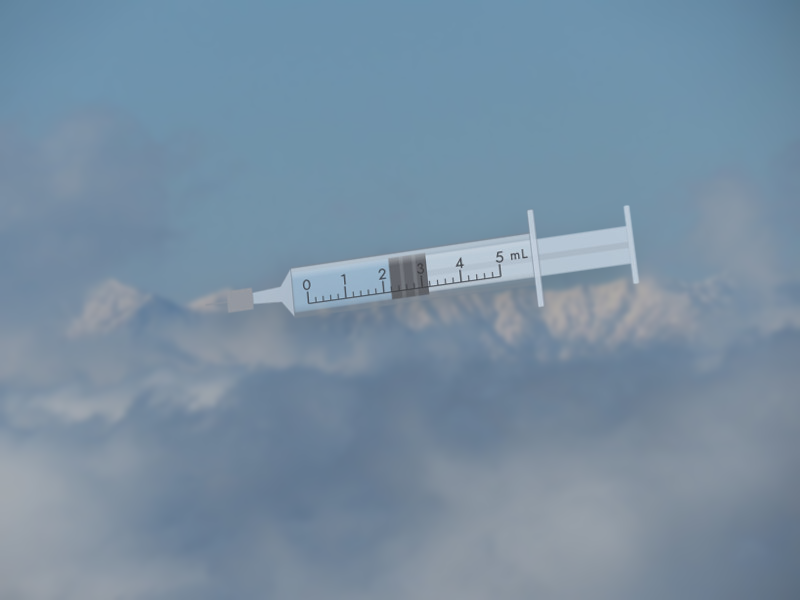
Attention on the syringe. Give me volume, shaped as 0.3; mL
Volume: 2.2; mL
